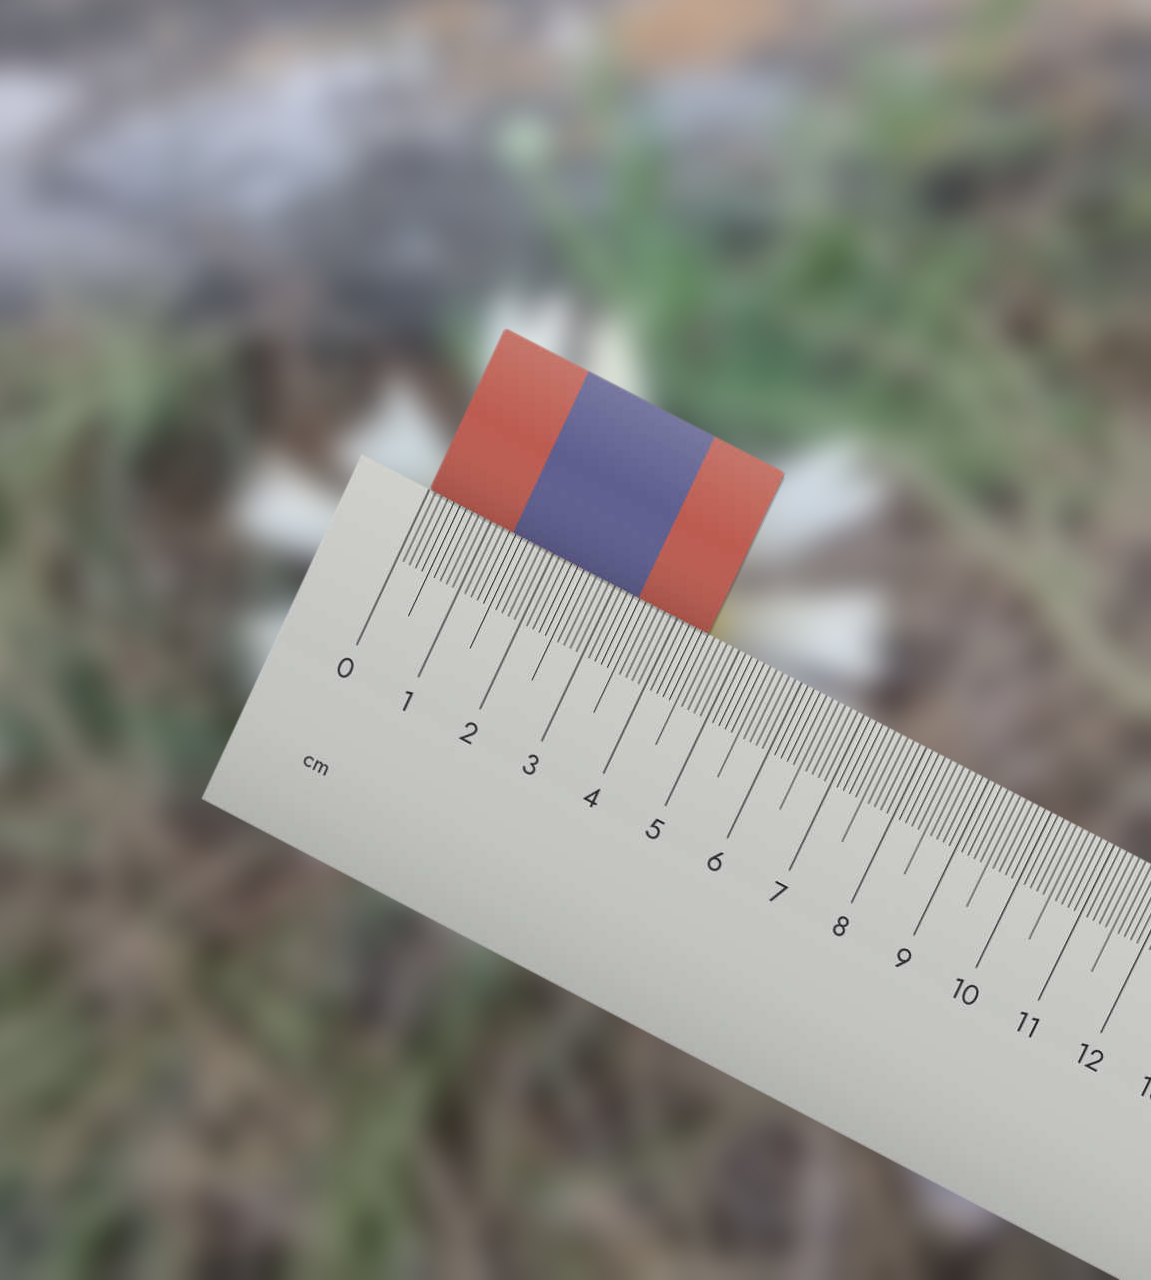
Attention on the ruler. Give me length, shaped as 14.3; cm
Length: 4.5; cm
